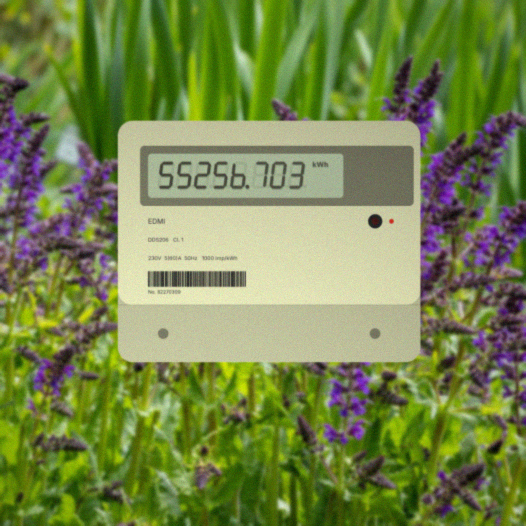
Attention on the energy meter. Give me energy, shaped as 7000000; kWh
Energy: 55256.703; kWh
